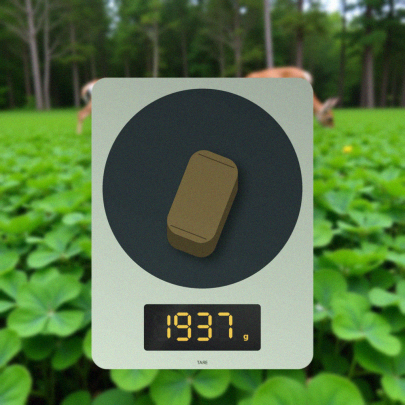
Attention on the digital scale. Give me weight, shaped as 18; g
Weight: 1937; g
